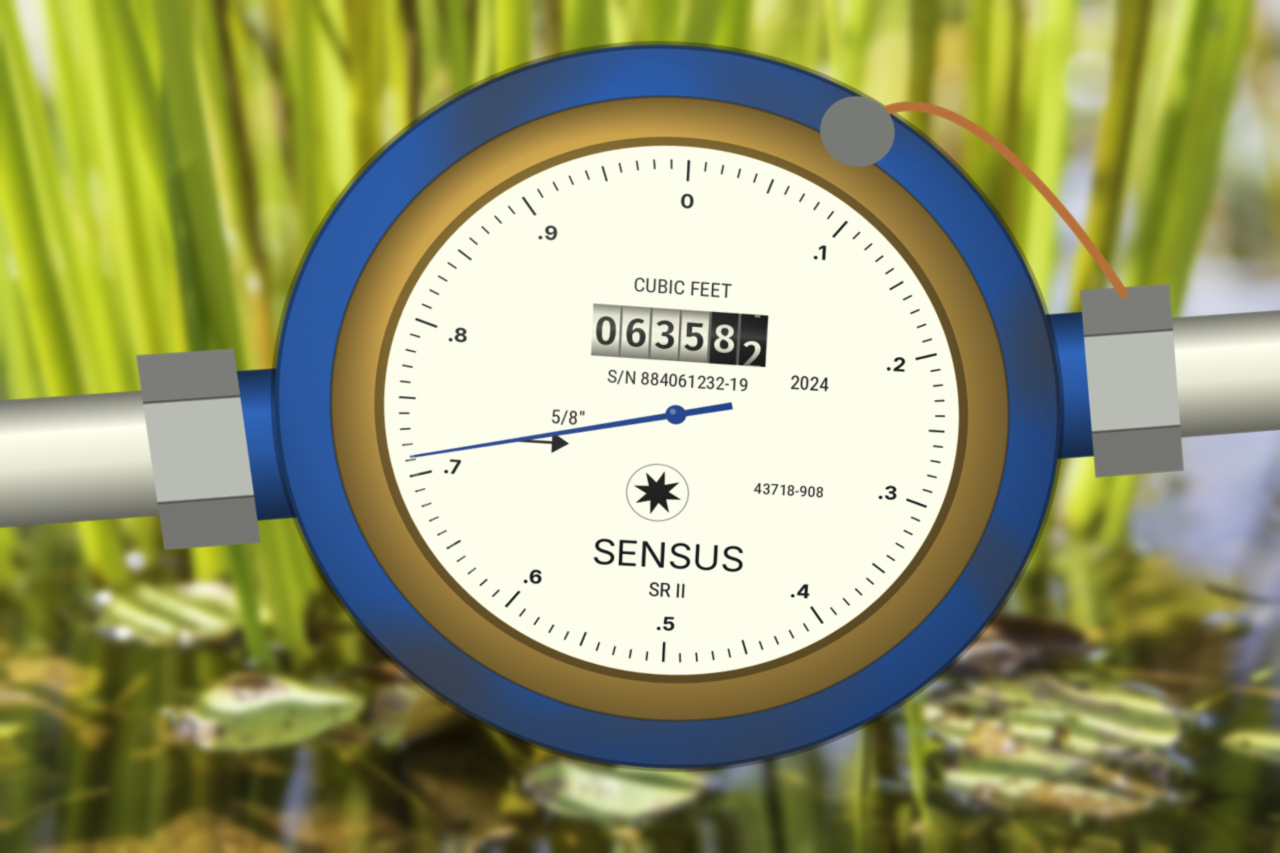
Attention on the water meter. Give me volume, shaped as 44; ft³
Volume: 63581.71; ft³
